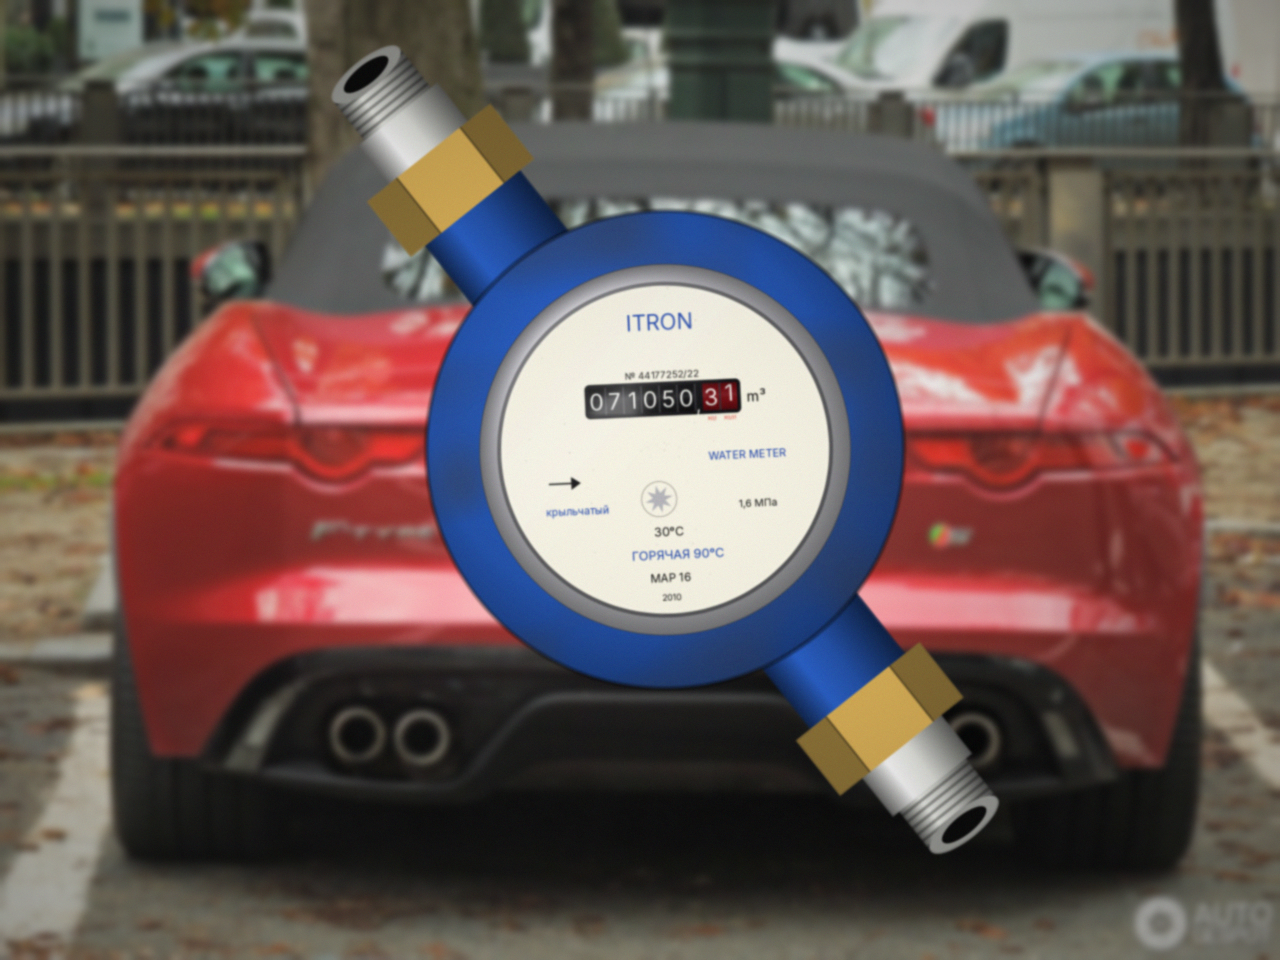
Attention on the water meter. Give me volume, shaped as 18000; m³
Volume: 71050.31; m³
